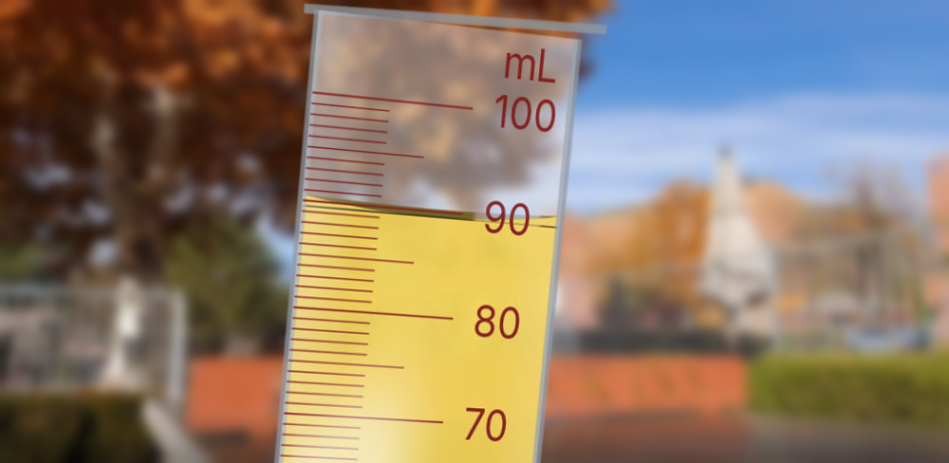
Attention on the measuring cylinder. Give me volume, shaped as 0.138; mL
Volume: 89.5; mL
